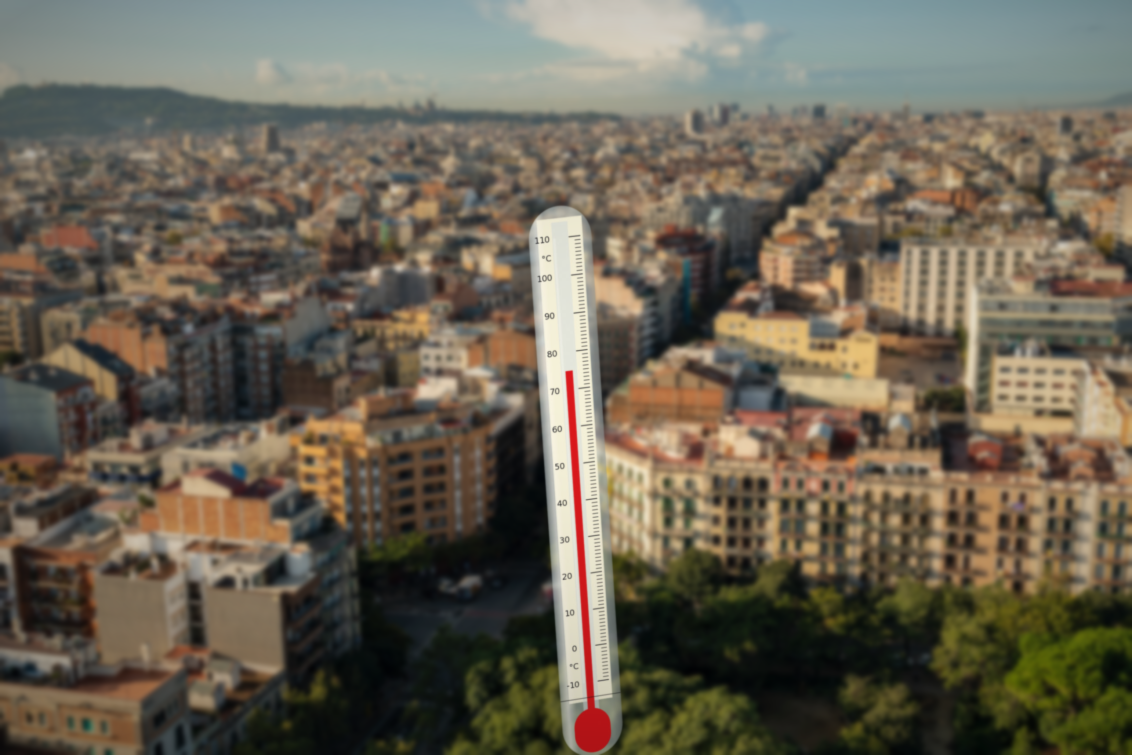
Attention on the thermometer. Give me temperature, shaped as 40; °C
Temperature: 75; °C
